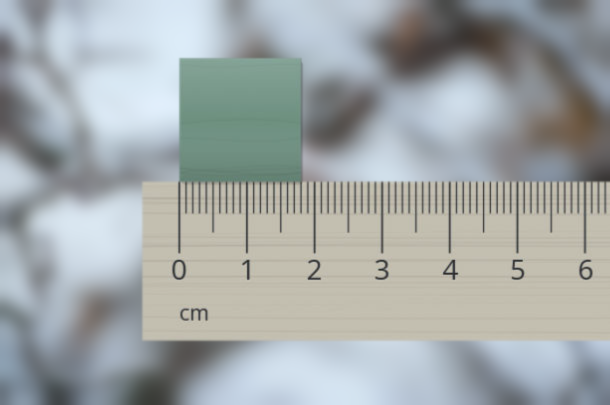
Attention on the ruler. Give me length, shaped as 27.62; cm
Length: 1.8; cm
